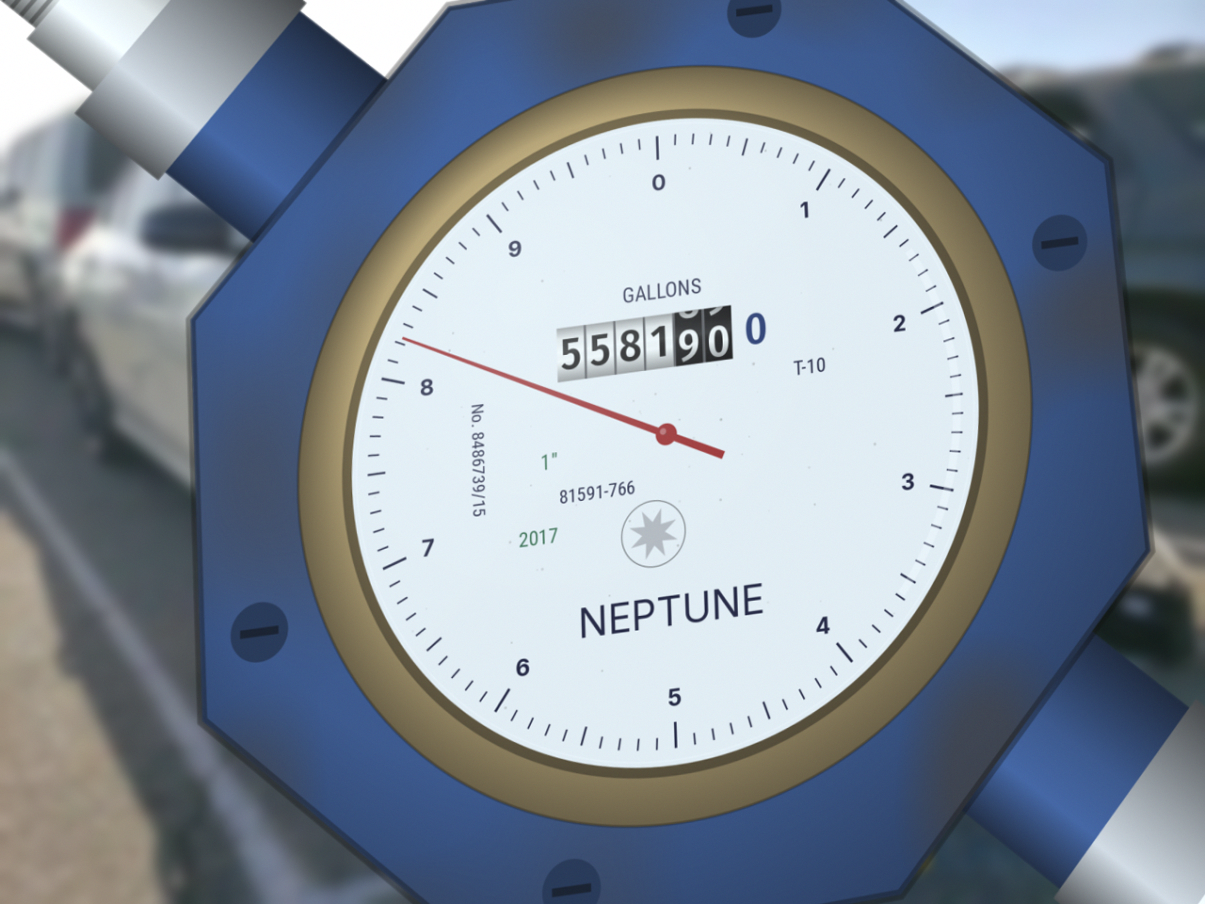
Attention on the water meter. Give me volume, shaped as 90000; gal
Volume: 5581898.2; gal
